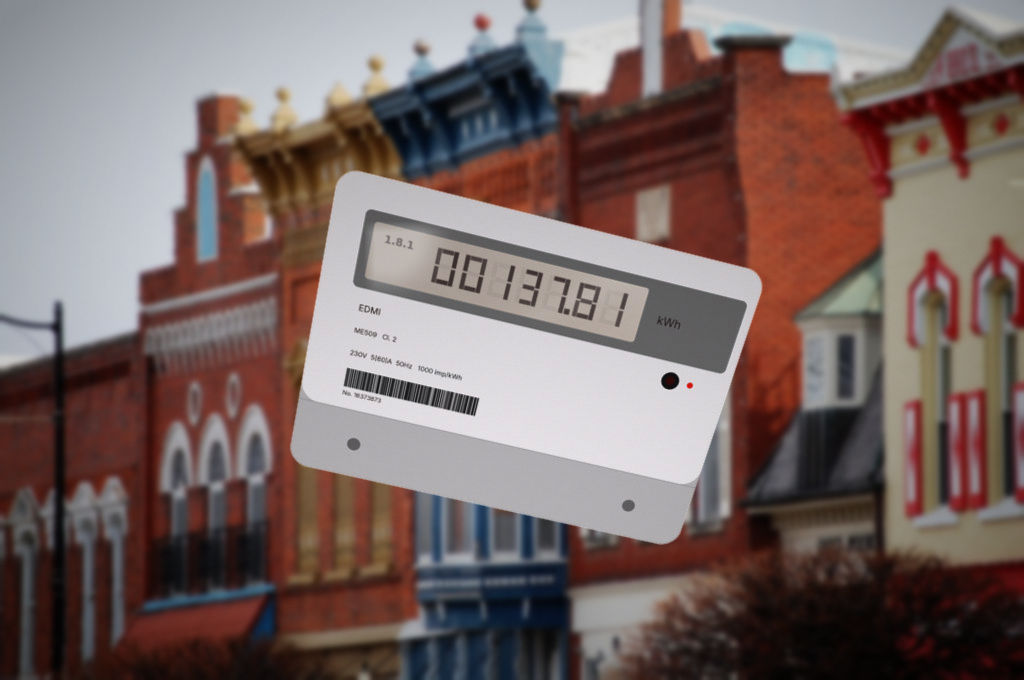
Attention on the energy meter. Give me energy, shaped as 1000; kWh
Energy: 137.81; kWh
